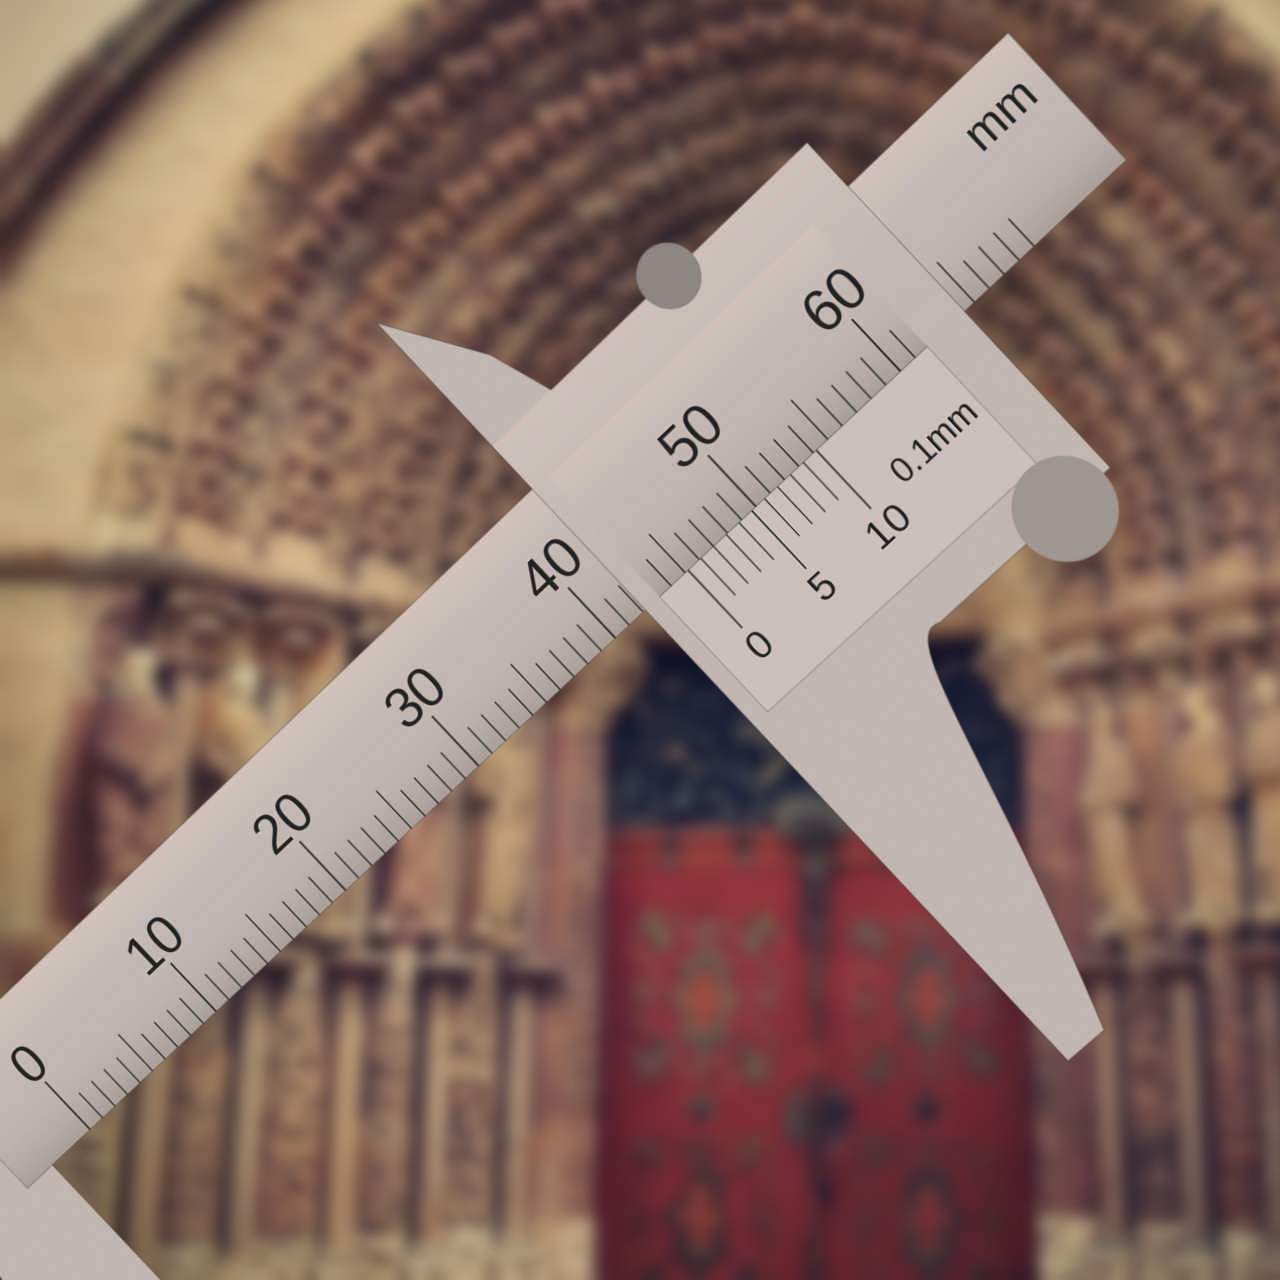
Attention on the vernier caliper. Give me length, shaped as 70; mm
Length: 45.2; mm
